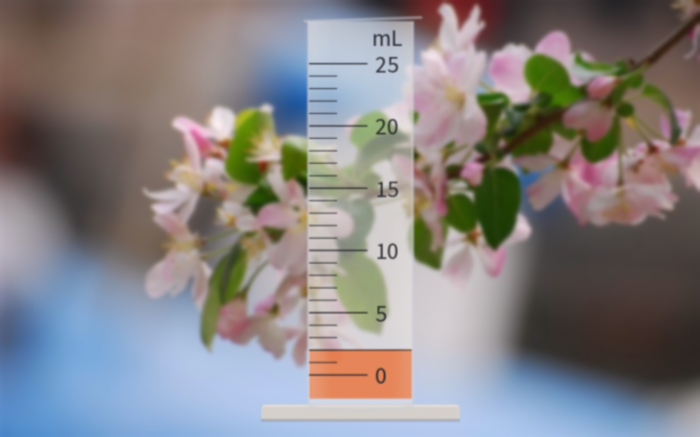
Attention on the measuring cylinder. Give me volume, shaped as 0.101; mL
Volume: 2; mL
